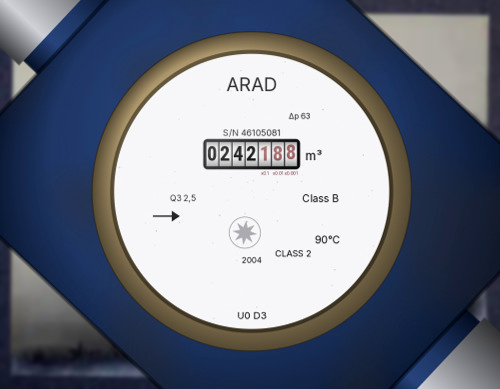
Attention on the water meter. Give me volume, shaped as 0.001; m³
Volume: 242.188; m³
